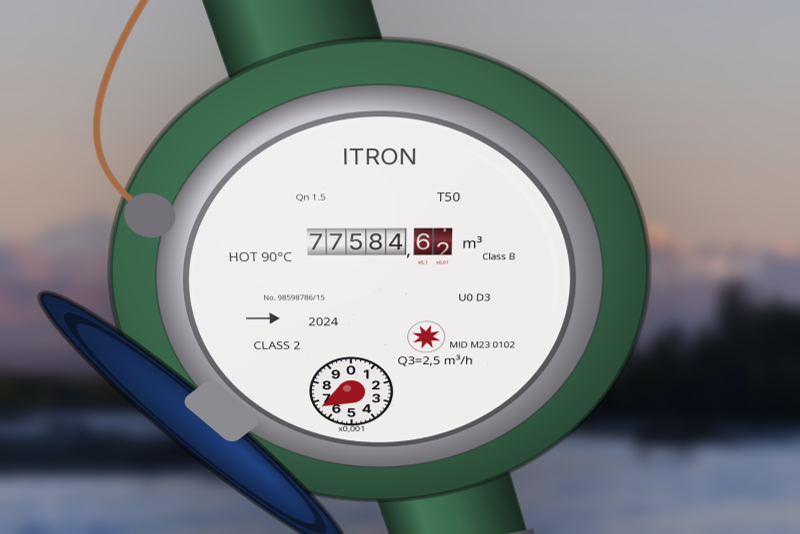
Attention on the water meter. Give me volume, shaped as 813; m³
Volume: 77584.616; m³
